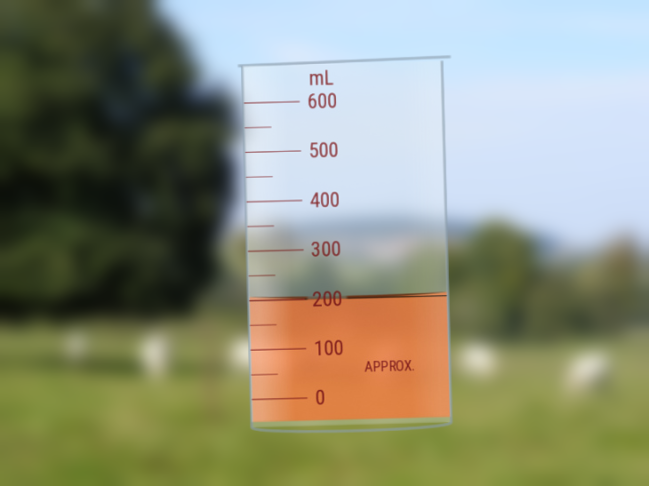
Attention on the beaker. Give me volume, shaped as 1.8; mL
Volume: 200; mL
